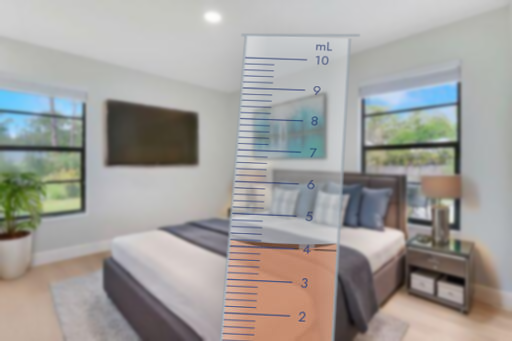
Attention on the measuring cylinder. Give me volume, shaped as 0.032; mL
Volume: 4; mL
